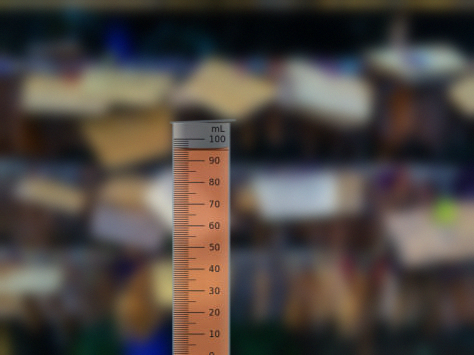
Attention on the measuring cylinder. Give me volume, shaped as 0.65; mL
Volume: 95; mL
